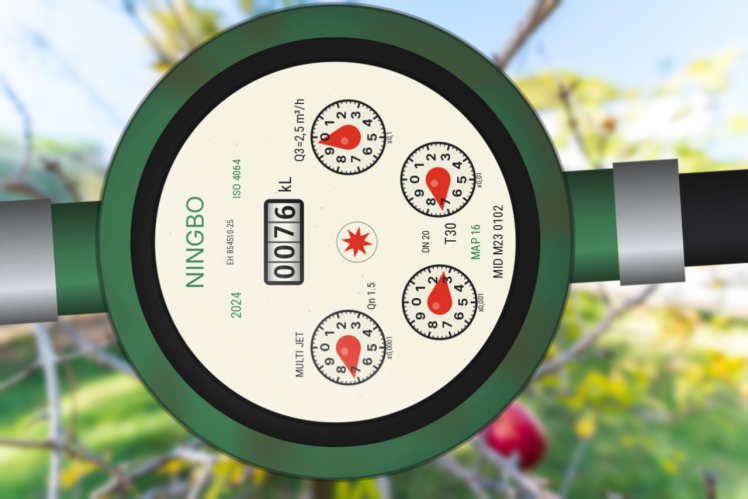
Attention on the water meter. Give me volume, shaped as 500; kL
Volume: 75.9727; kL
